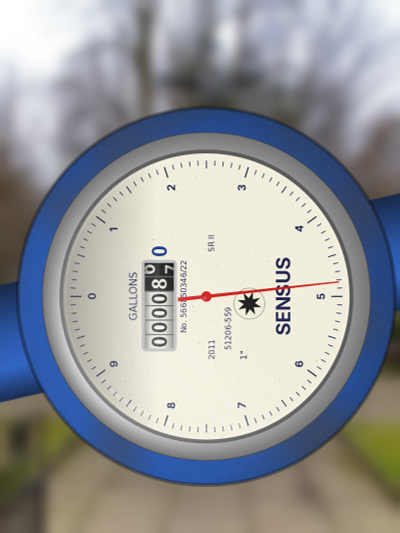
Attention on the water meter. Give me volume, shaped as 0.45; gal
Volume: 864.8; gal
